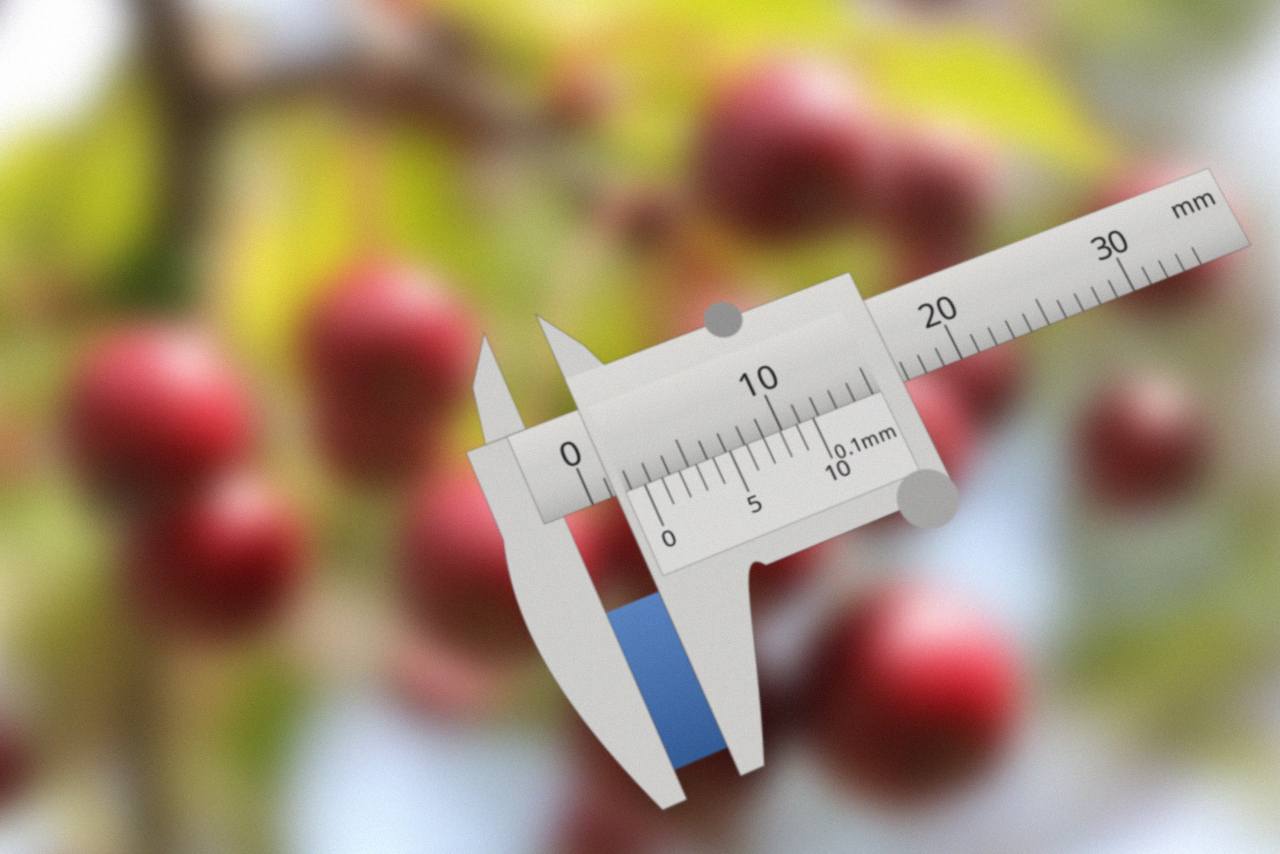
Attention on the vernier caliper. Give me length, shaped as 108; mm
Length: 2.7; mm
